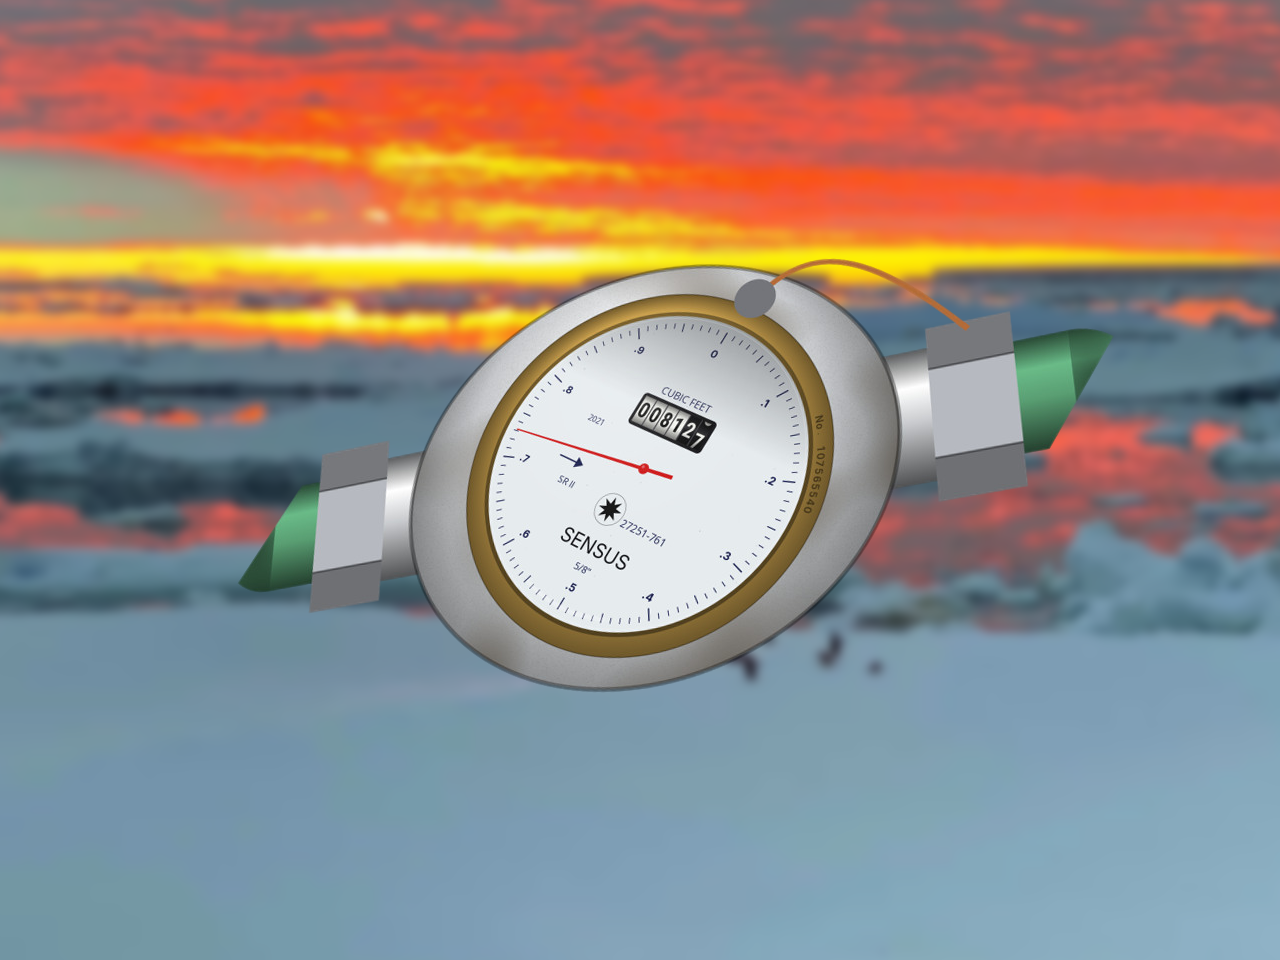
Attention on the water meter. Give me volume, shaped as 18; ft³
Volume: 8126.73; ft³
